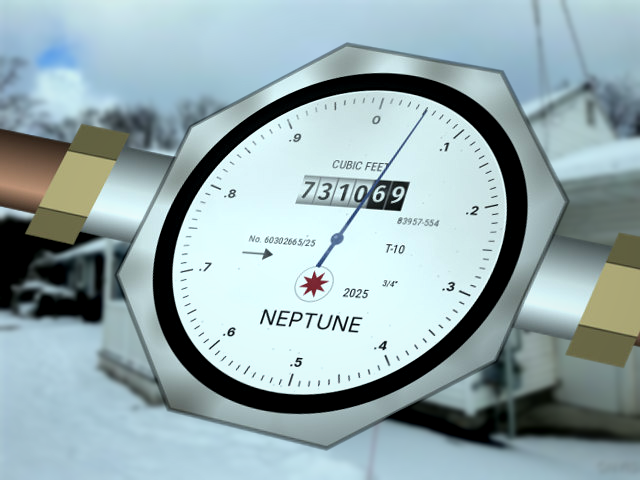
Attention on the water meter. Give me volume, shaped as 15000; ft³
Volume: 731069.05; ft³
